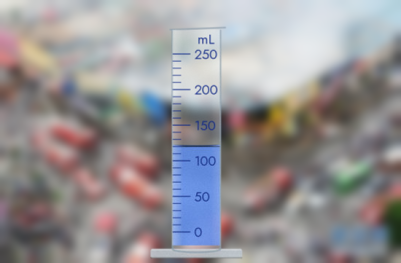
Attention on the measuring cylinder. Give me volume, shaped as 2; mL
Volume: 120; mL
